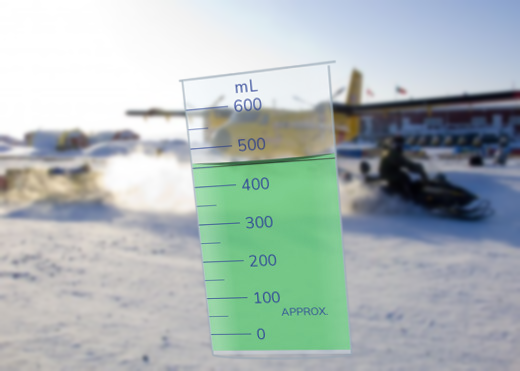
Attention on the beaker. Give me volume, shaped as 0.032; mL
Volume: 450; mL
